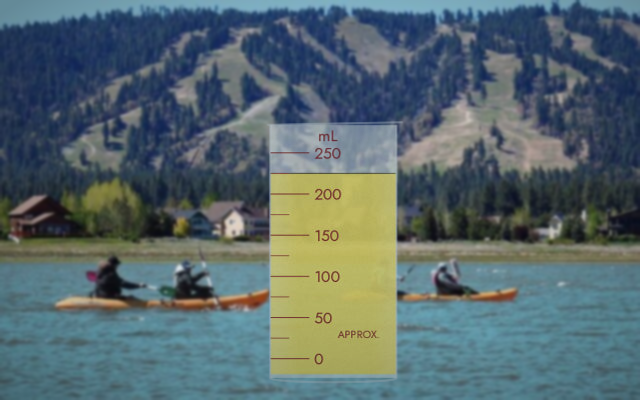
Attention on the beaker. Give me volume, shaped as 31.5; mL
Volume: 225; mL
